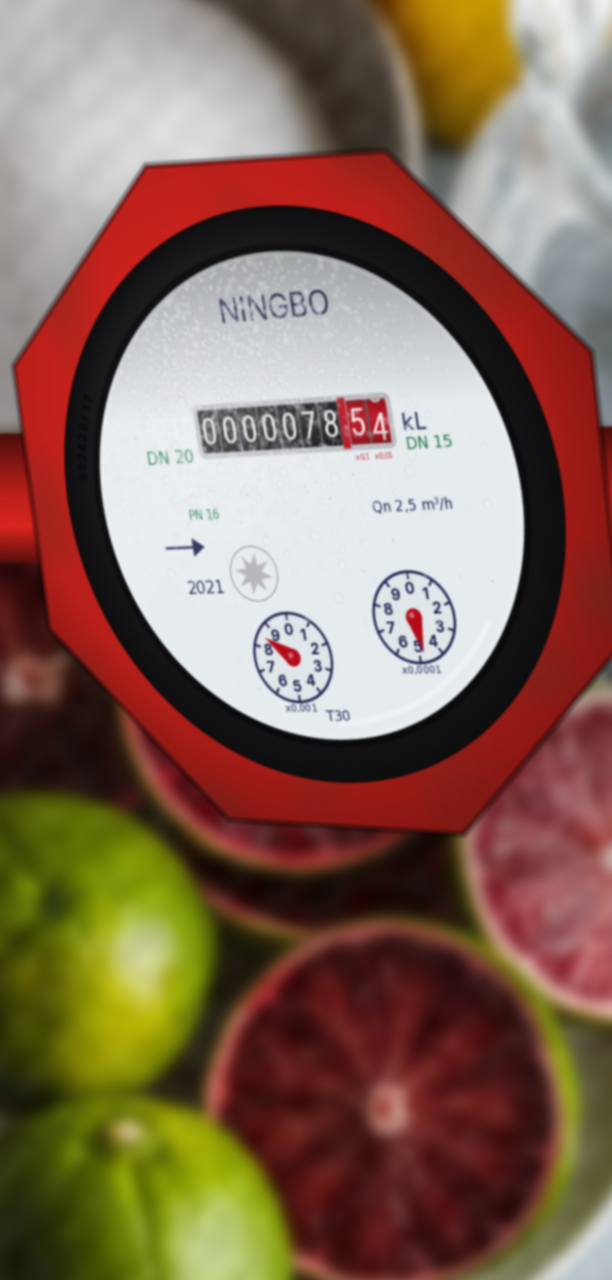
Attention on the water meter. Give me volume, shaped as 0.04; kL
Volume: 78.5384; kL
